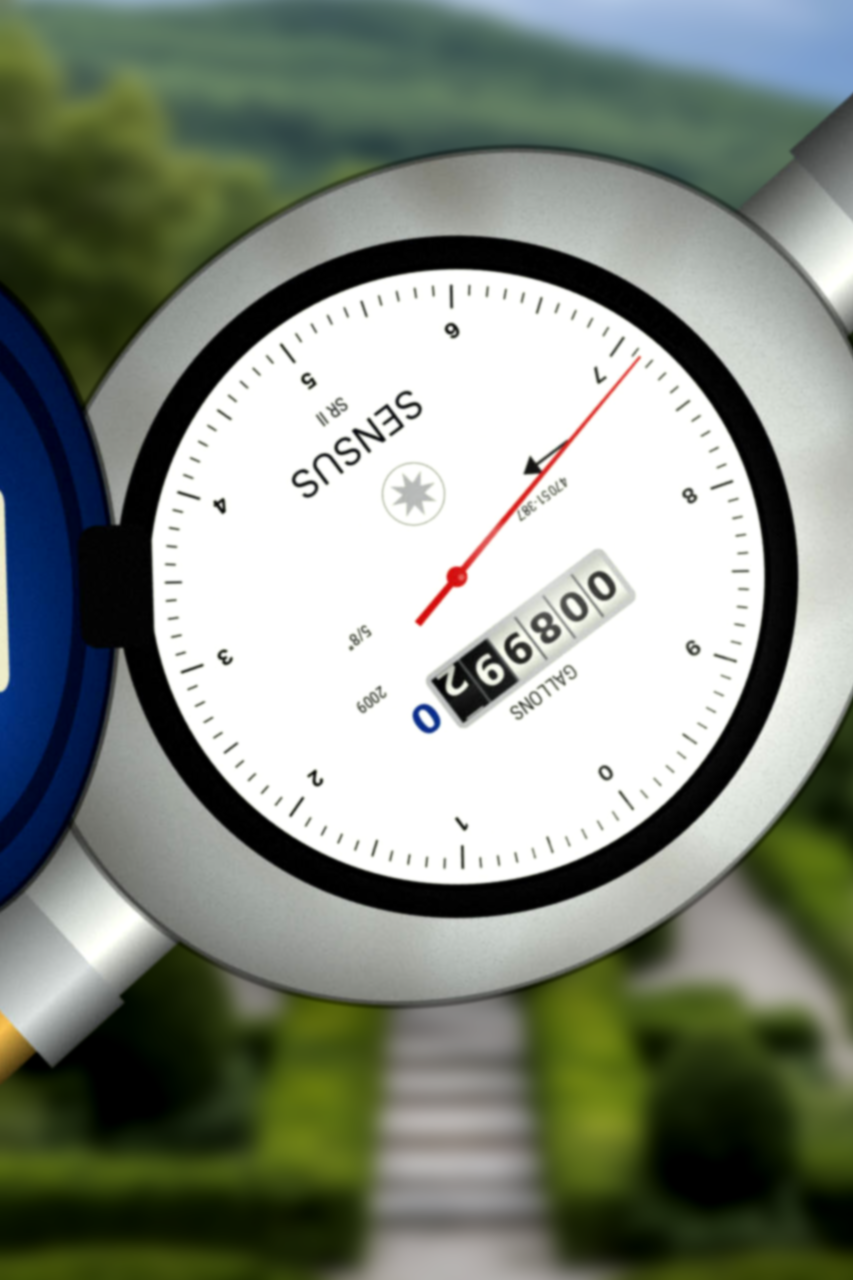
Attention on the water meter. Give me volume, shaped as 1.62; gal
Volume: 89917.1; gal
